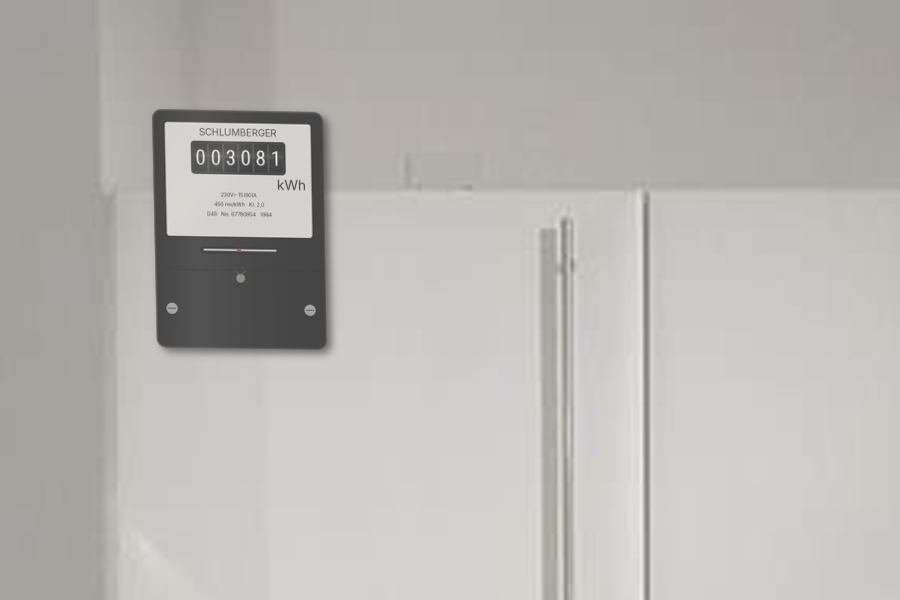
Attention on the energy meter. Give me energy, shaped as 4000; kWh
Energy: 3081; kWh
